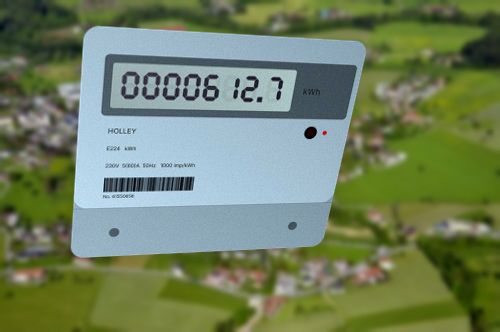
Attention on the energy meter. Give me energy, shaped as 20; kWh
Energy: 612.7; kWh
